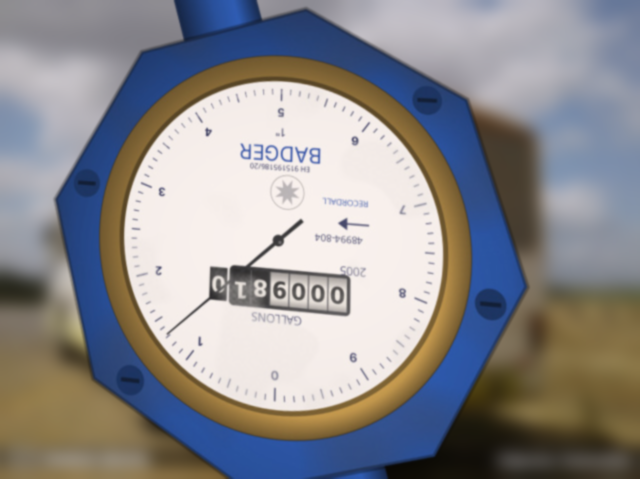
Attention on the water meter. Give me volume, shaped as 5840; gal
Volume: 9811.3; gal
